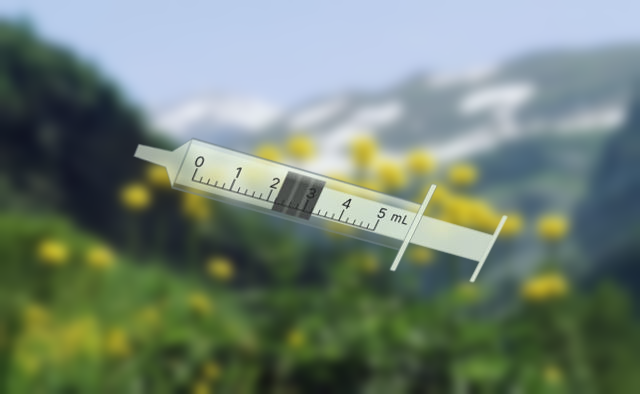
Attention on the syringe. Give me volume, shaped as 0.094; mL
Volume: 2.2; mL
